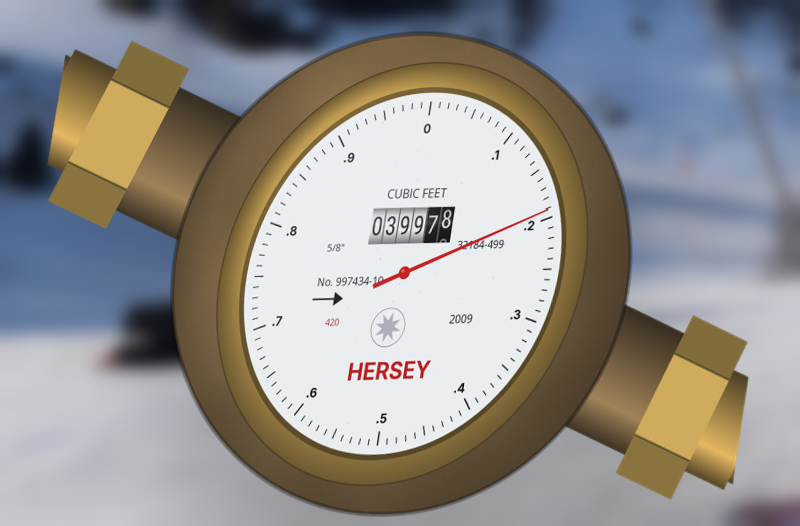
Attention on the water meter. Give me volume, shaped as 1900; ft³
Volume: 39978.19; ft³
